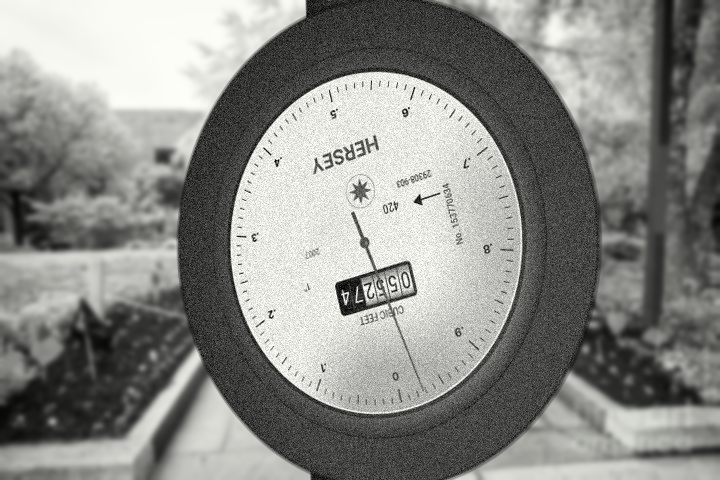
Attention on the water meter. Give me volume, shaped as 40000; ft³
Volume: 55273.97; ft³
